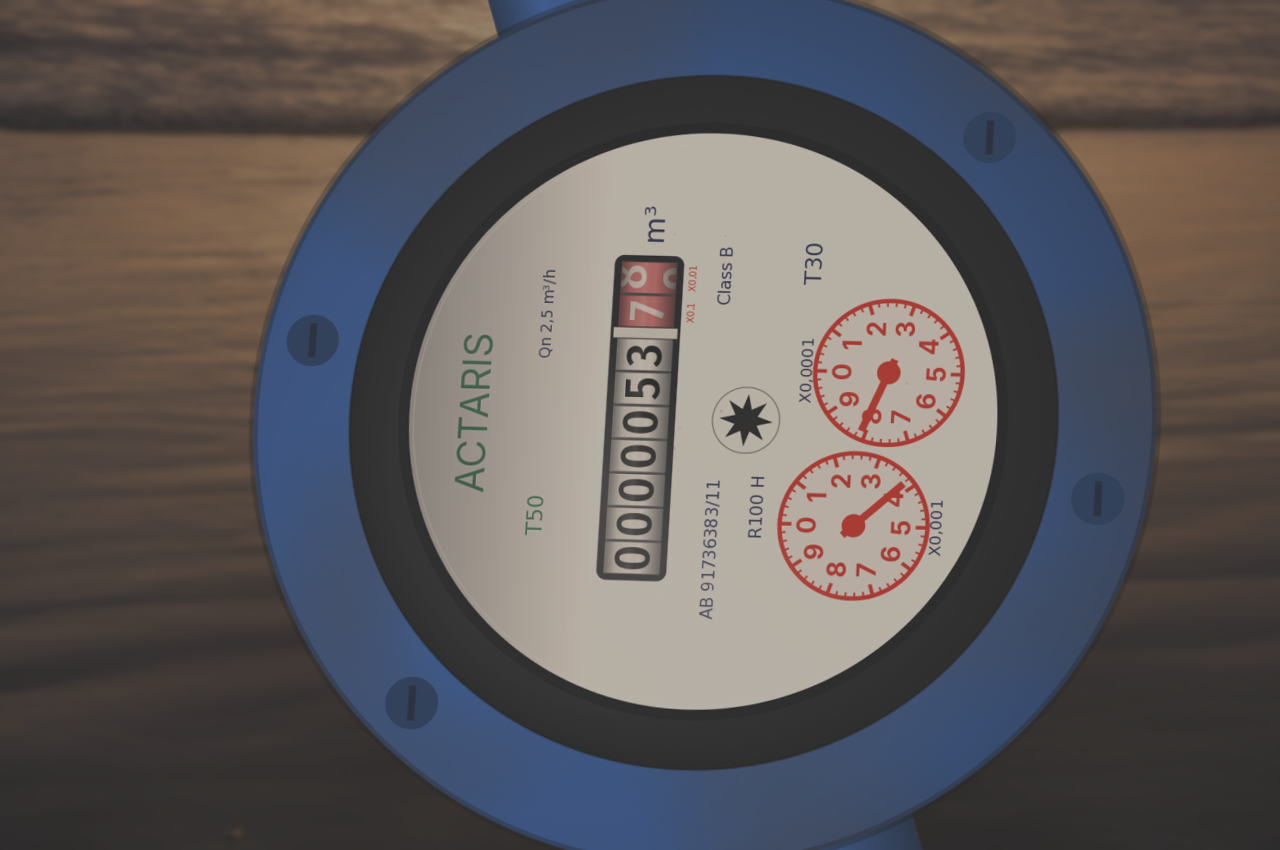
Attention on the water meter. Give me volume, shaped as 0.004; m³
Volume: 53.7838; m³
